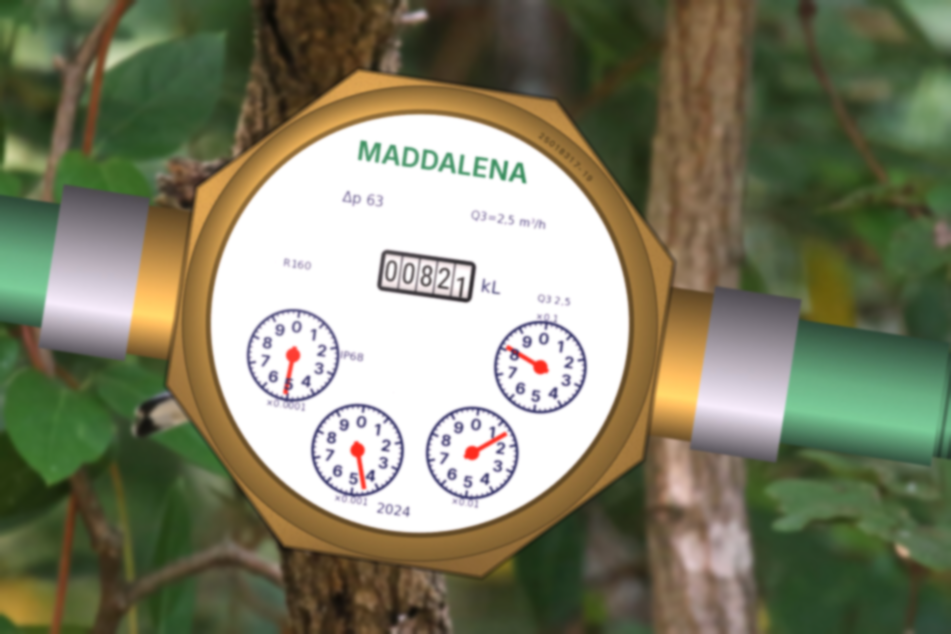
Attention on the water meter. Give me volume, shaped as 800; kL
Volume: 820.8145; kL
